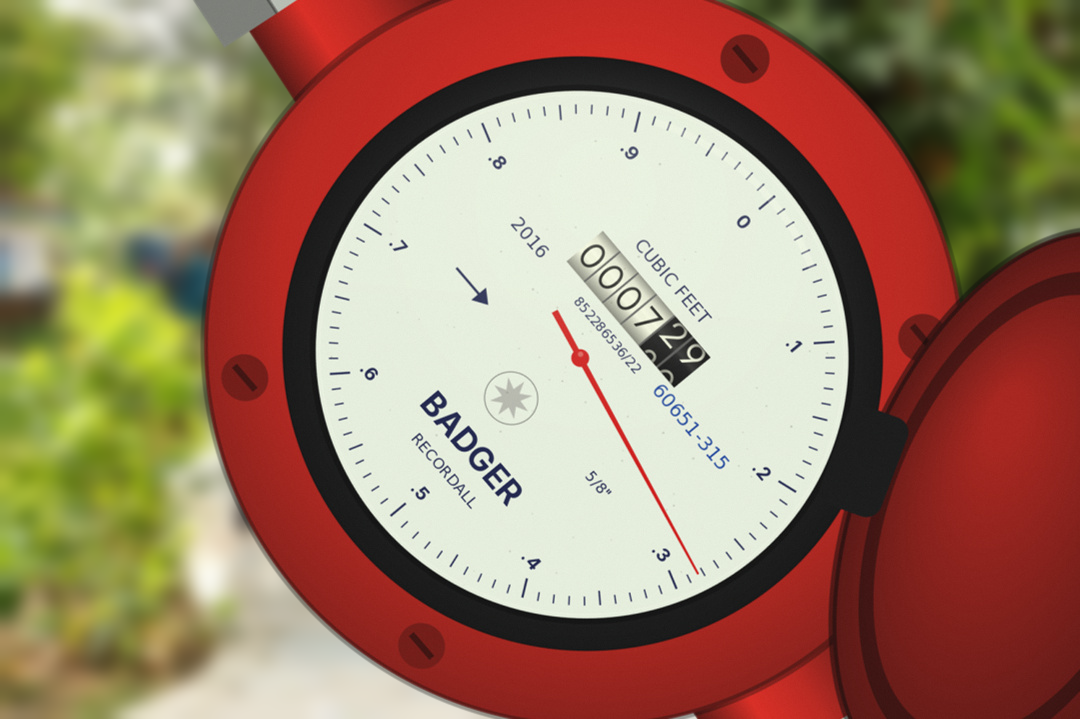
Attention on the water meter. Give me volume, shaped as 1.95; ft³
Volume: 729.28; ft³
